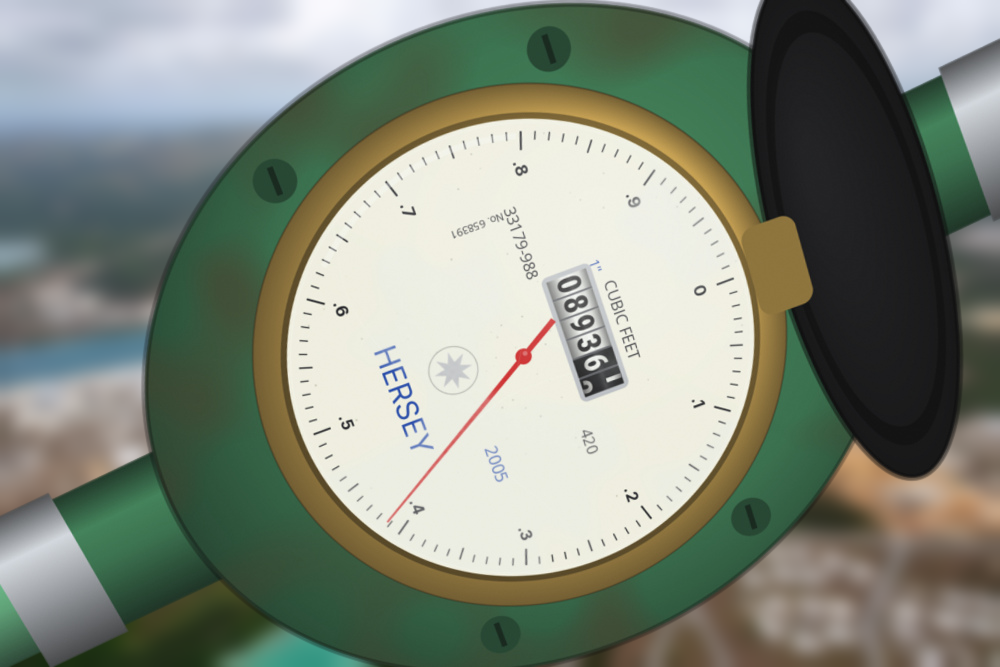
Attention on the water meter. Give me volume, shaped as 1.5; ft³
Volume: 89361.41; ft³
